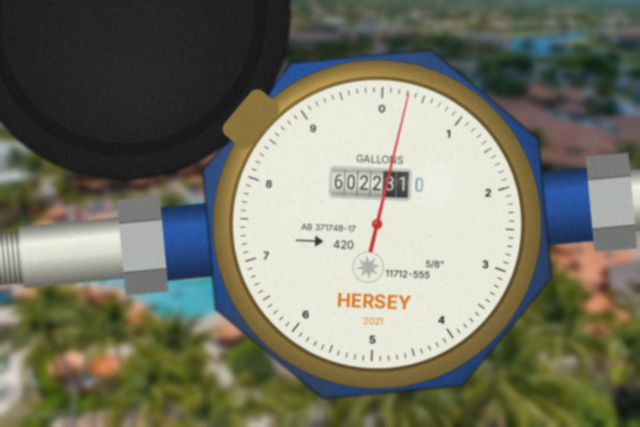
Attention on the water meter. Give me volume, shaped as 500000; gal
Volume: 6022310.3; gal
